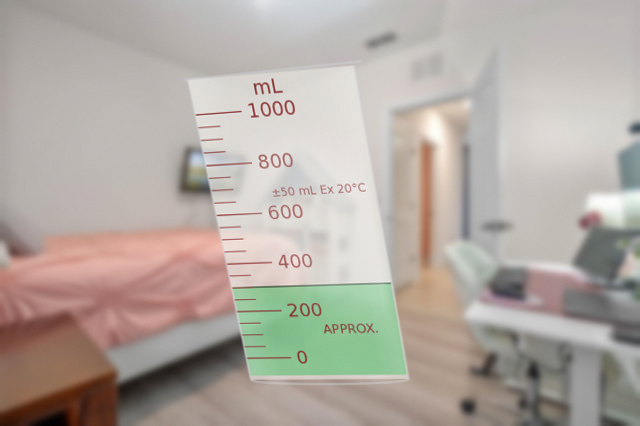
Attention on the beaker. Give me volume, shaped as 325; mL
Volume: 300; mL
